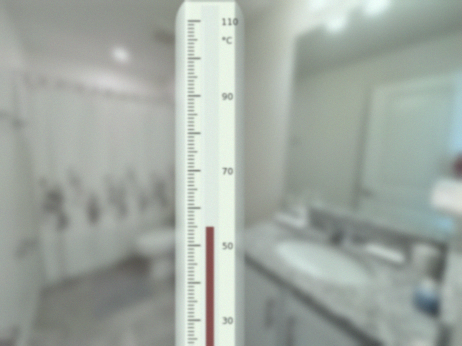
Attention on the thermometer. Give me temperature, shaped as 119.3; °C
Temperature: 55; °C
